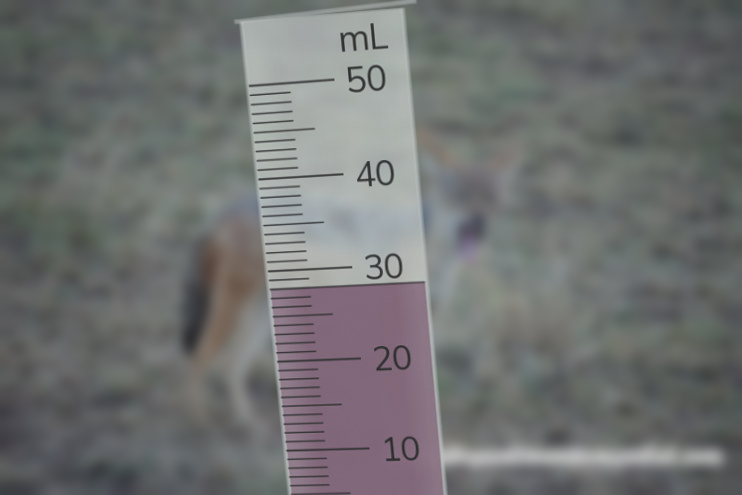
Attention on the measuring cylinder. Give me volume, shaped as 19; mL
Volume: 28; mL
